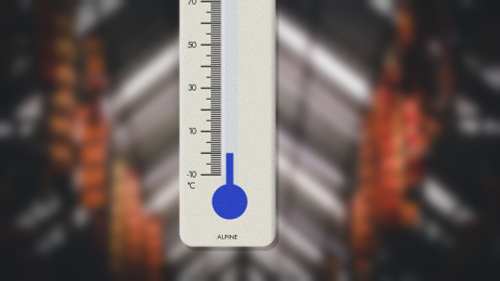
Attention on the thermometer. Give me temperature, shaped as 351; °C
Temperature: 0; °C
